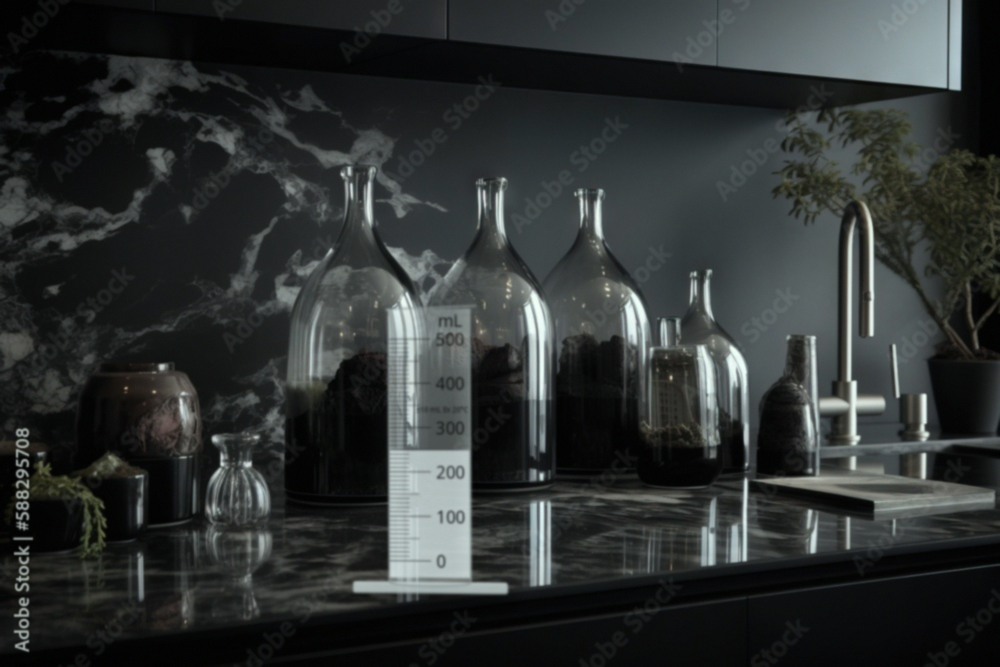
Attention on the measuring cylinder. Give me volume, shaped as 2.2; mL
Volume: 250; mL
